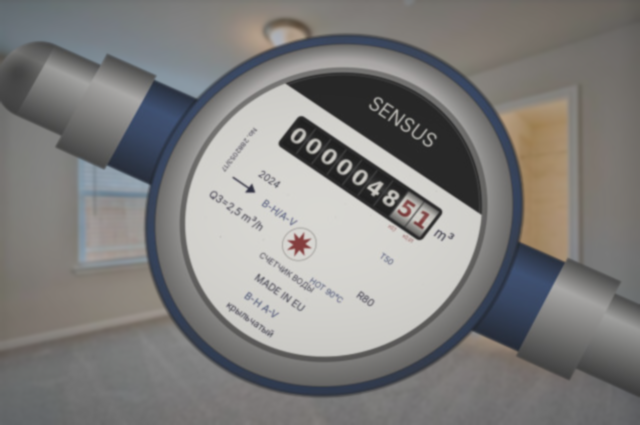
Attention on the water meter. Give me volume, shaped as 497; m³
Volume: 48.51; m³
